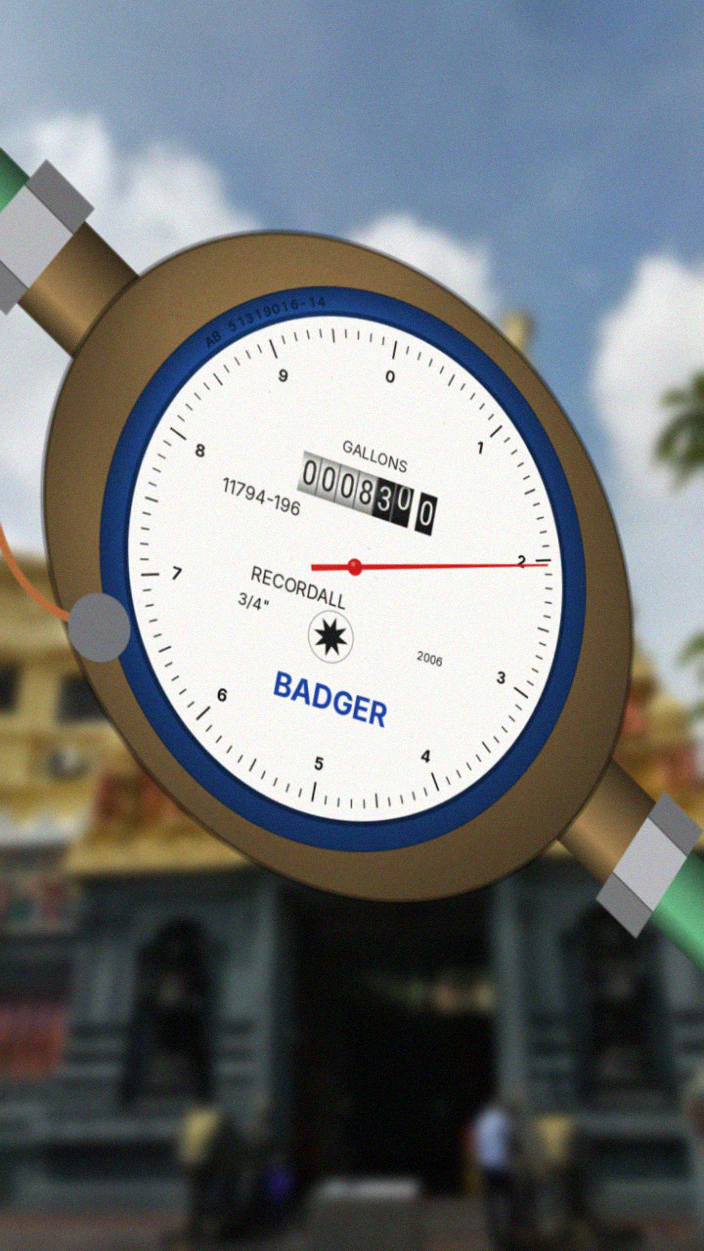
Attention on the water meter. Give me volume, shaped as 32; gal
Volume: 8302.0; gal
